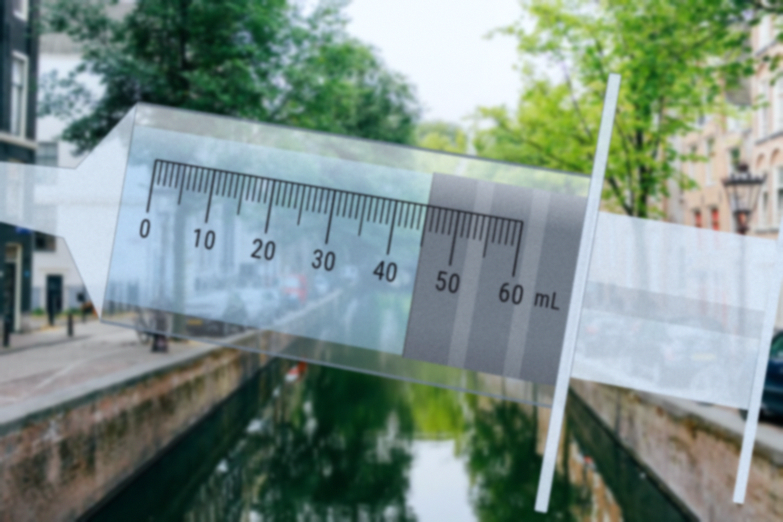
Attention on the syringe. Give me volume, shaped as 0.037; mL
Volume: 45; mL
